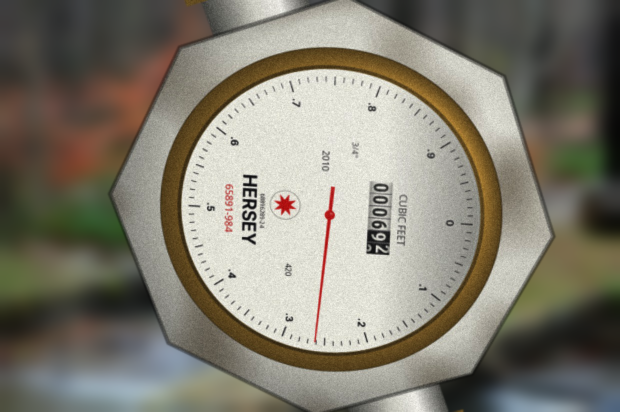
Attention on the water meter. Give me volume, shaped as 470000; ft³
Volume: 692.26; ft³
